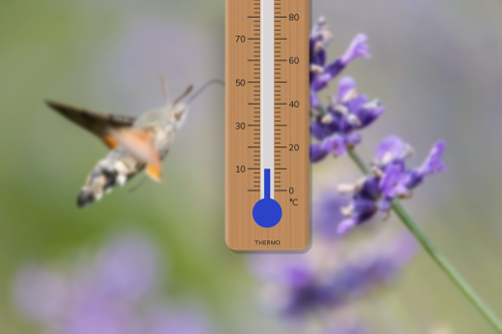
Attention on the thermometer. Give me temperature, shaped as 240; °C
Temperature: 10; °C
